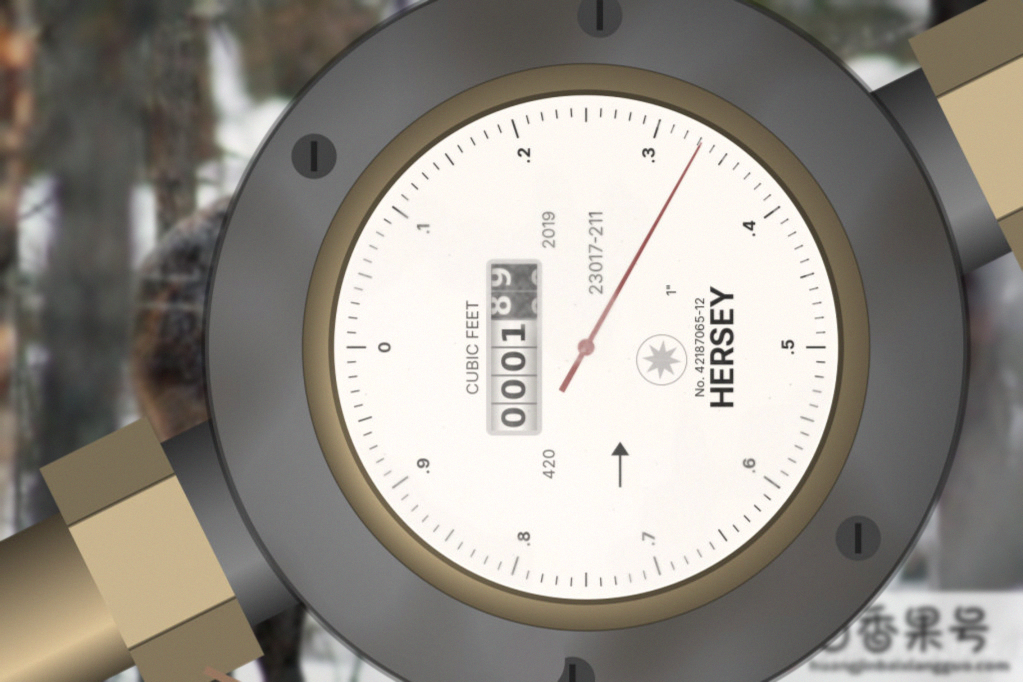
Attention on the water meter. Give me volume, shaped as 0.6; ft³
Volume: 189.33; ft³
